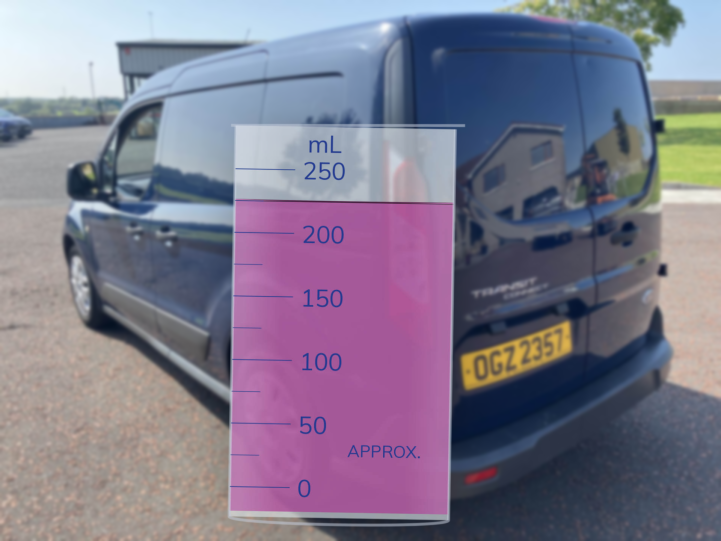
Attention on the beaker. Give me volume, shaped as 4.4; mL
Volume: 225; mL
